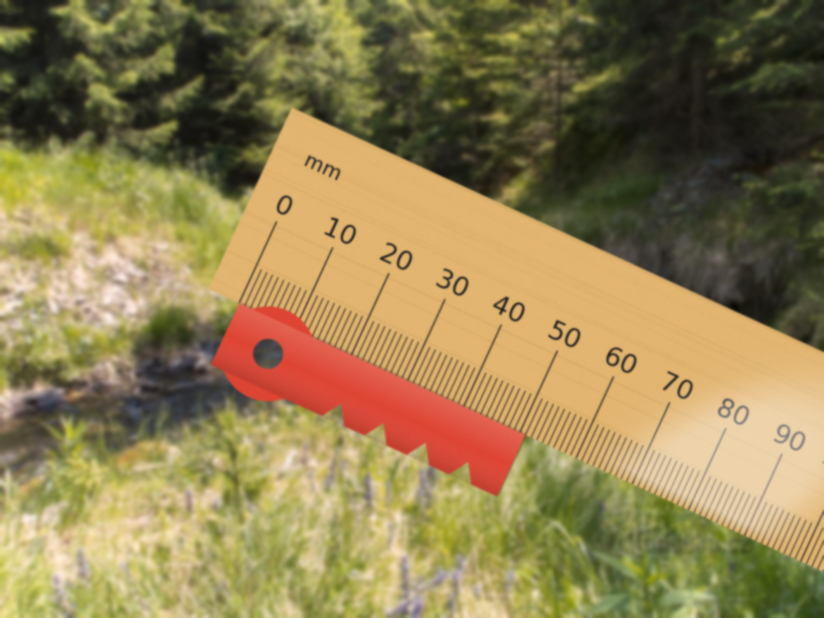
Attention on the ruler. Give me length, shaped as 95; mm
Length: 51; mm
